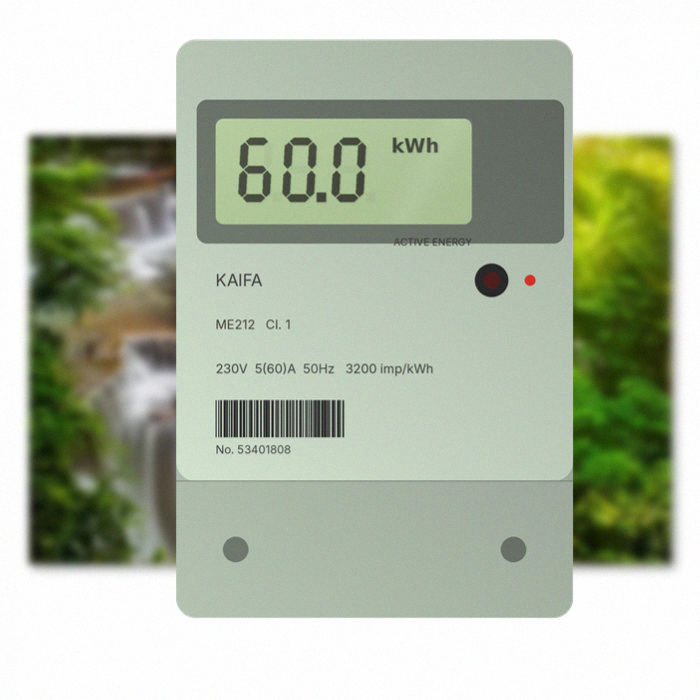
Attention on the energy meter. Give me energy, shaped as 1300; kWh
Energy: 60.0; kWh
